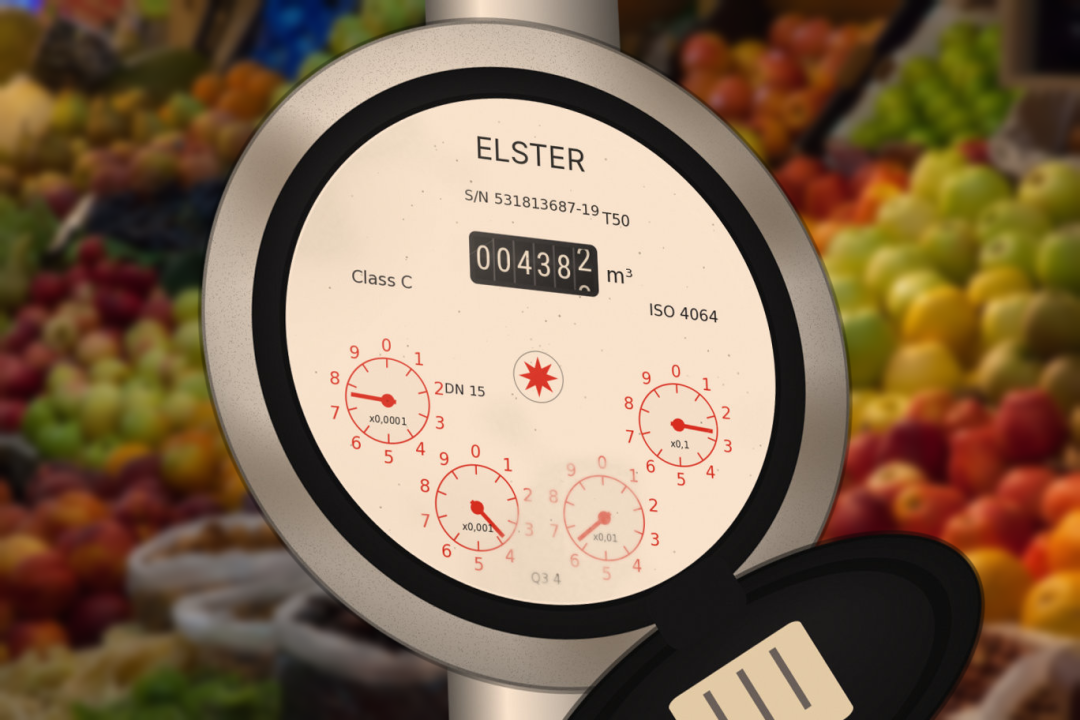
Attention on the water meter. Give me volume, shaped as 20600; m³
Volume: 4382.2637; m³
